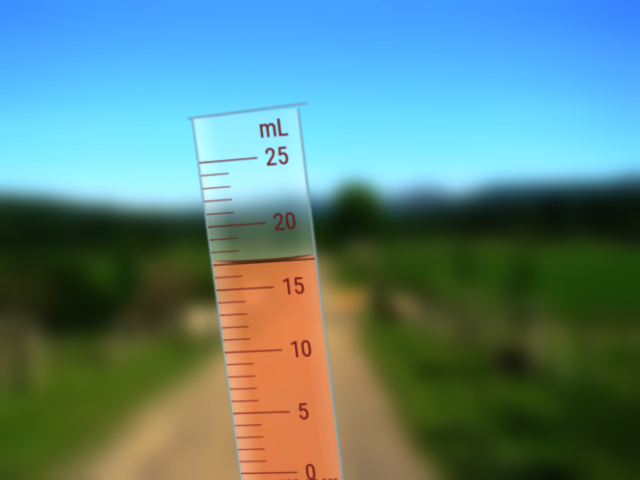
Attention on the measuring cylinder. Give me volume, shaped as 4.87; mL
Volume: 17; mL
